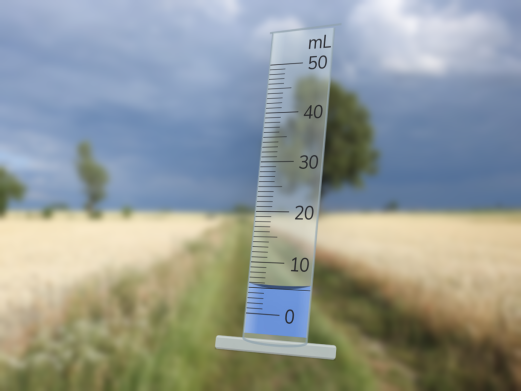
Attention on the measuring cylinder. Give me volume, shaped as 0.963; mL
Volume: 5; mL
